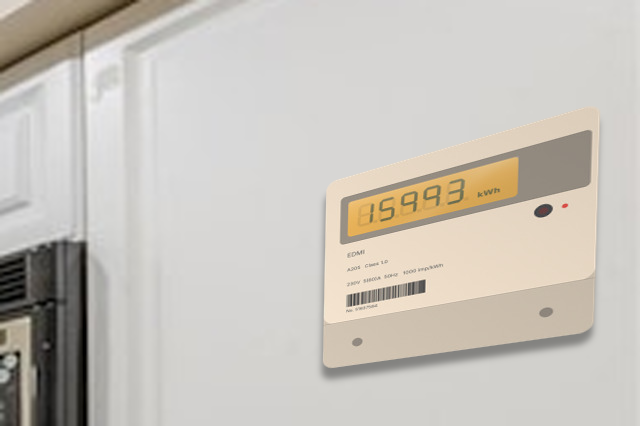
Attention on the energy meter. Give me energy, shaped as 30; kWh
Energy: 15993; kWh
